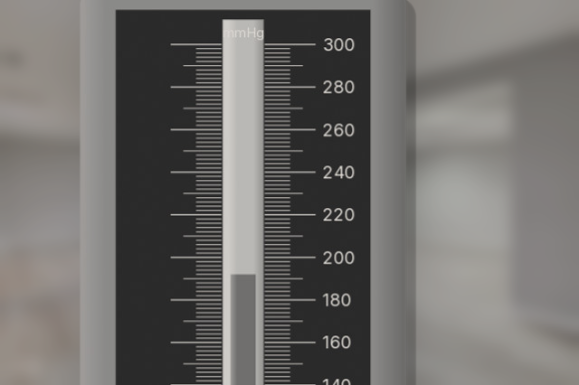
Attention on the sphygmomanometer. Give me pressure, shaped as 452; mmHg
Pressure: 192; mmHg
